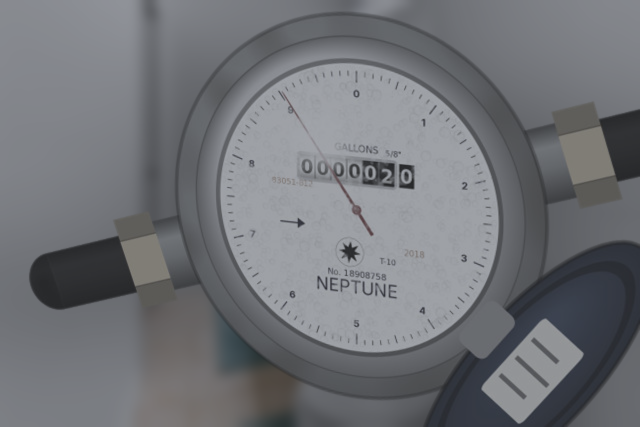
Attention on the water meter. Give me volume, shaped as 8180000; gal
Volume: 19.0; gal
